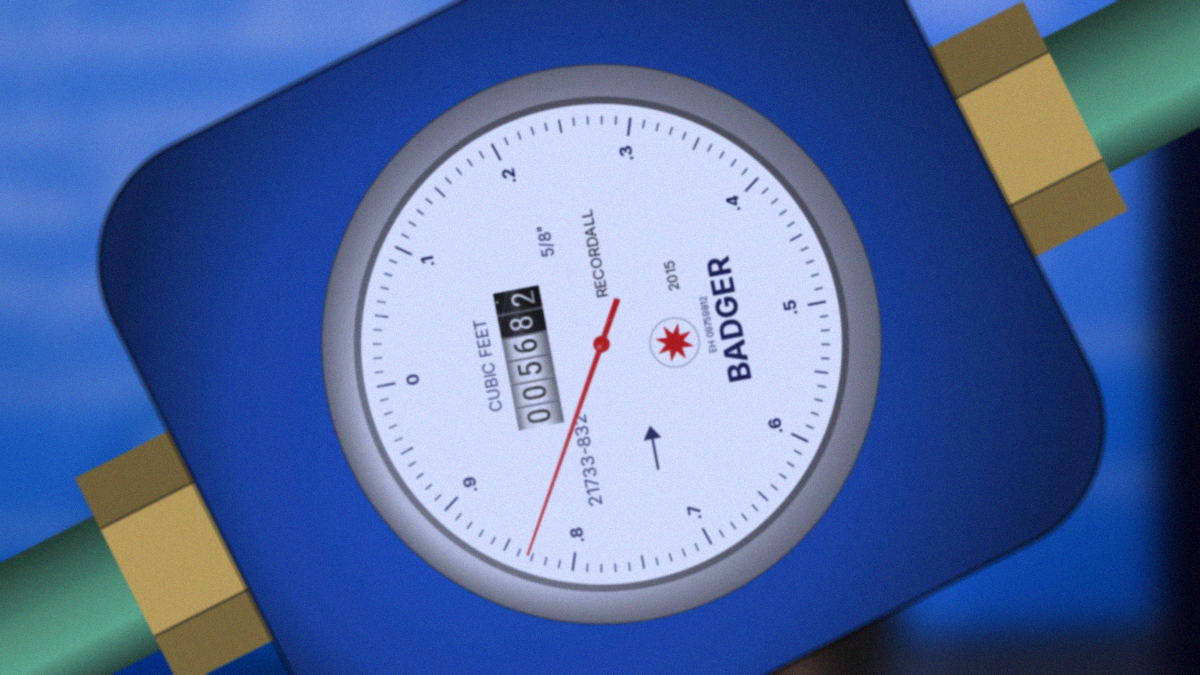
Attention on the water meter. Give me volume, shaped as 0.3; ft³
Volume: 5681.83; ft³
